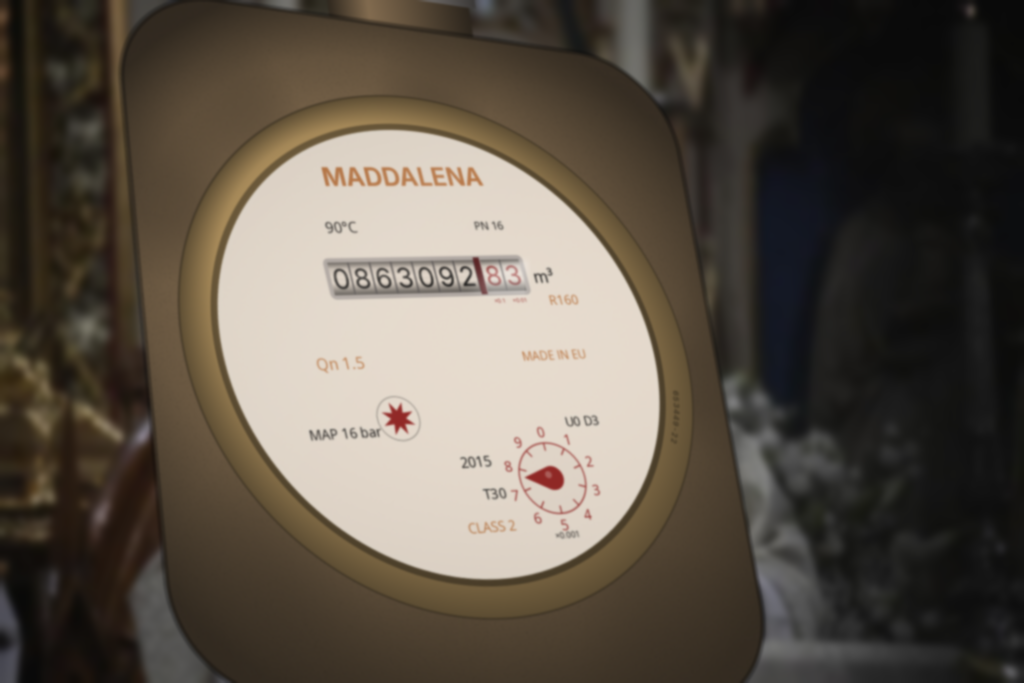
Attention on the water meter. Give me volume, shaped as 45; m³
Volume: 863092.837; m³
